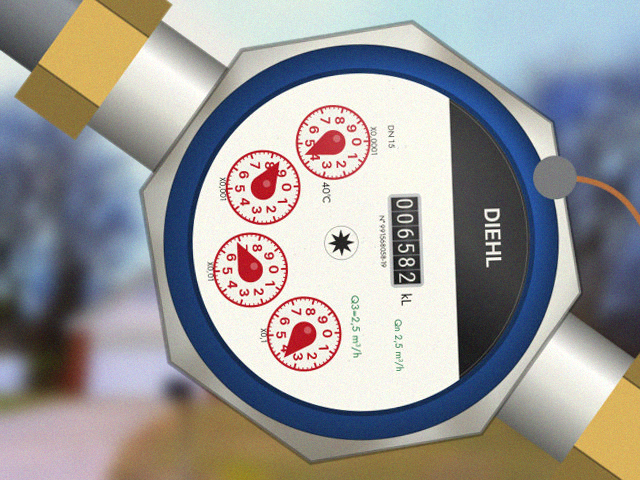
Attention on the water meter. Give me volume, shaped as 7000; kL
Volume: 6582.3684; kL
